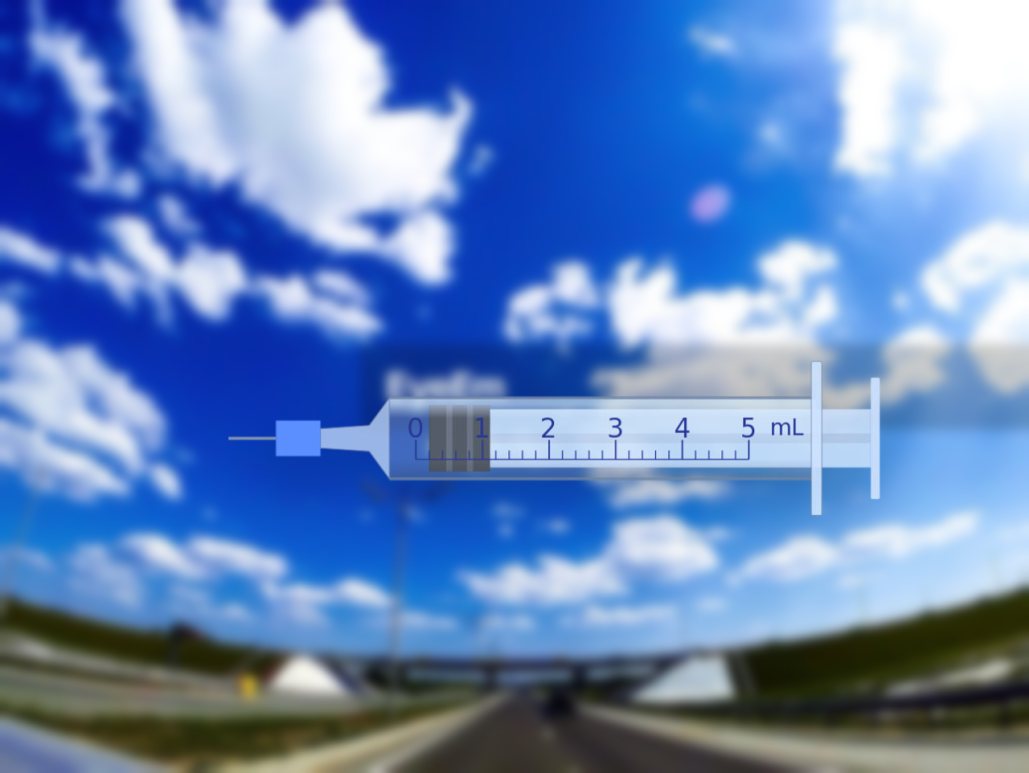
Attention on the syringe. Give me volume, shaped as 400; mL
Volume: 0.2; mL
